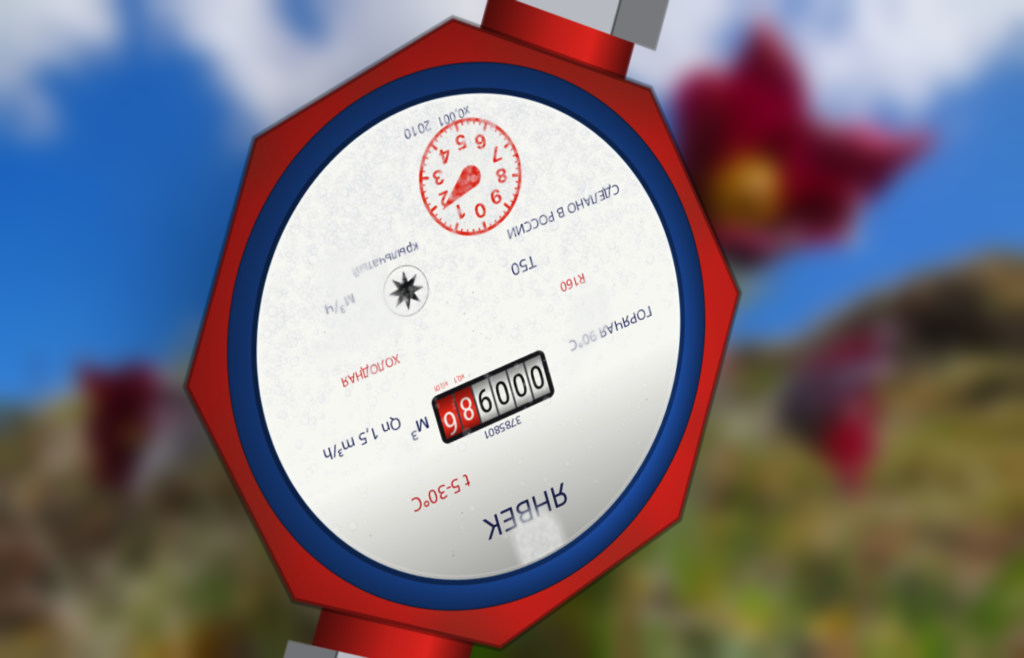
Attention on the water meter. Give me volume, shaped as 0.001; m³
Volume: 9.861; m³
